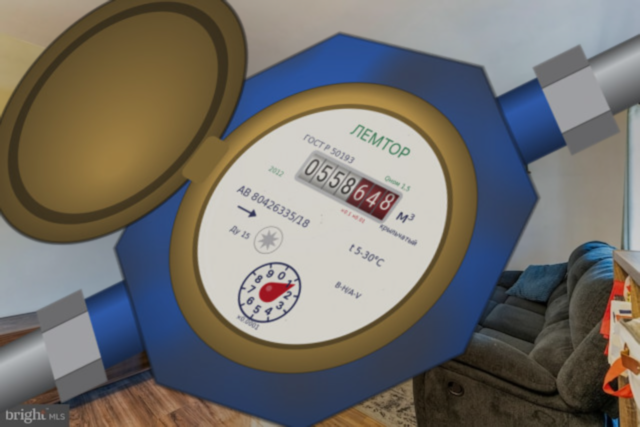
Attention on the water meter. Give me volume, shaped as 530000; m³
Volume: 558.6481; m³
